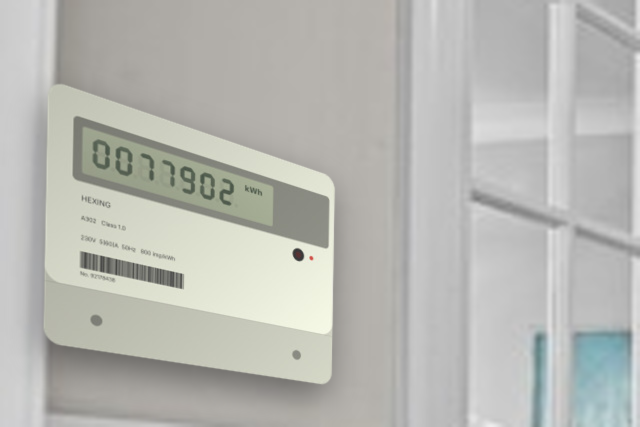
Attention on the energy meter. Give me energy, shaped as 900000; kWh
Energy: 77902; kWh
